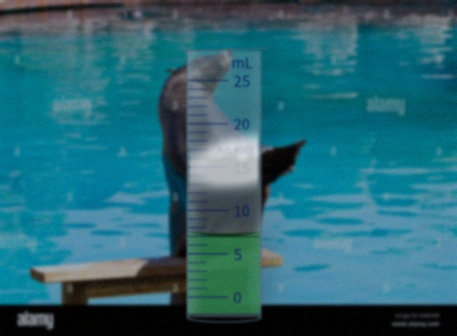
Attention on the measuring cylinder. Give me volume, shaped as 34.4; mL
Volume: 7; mL
